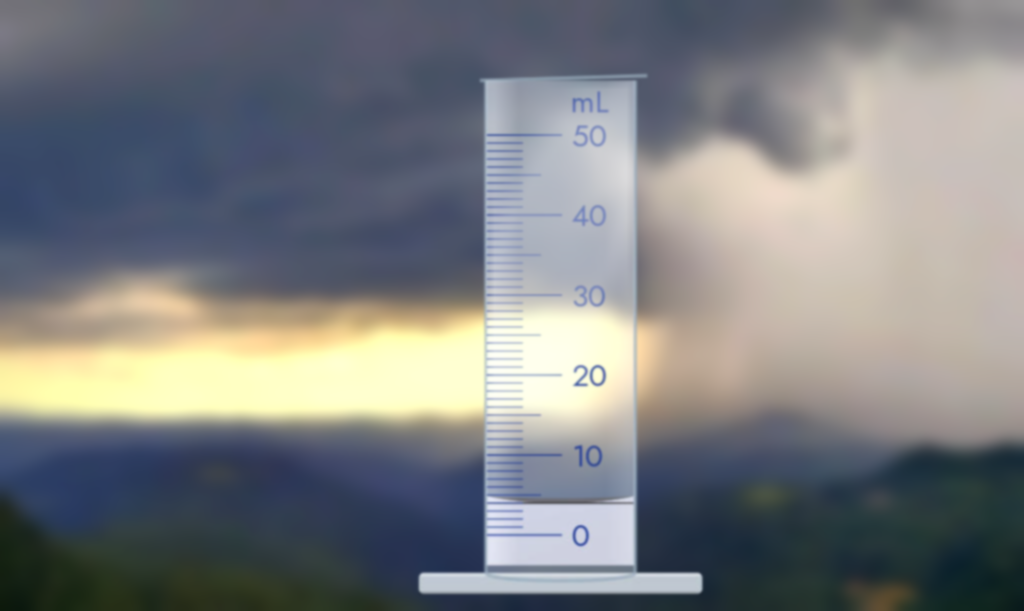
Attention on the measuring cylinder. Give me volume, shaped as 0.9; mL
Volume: 4; mL
